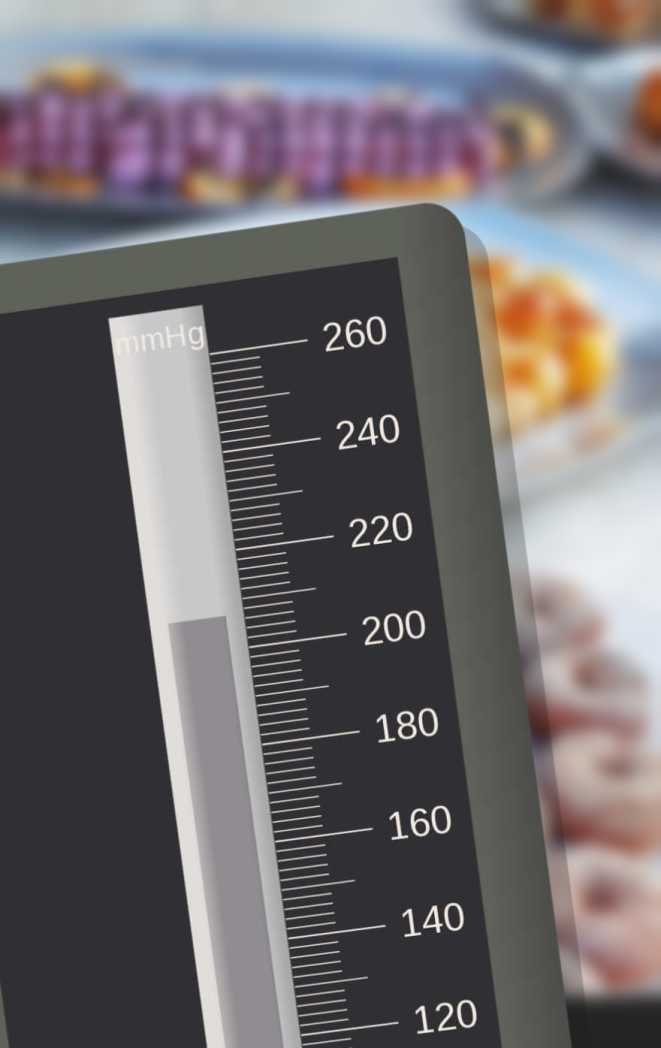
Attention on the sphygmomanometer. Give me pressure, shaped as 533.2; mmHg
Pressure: 207; mmHg
